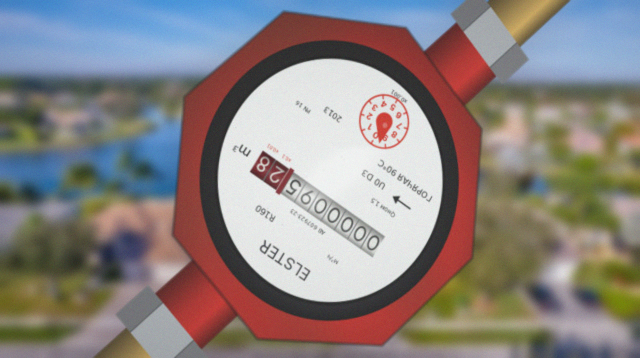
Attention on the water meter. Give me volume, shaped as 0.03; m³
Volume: 95.279; m³
